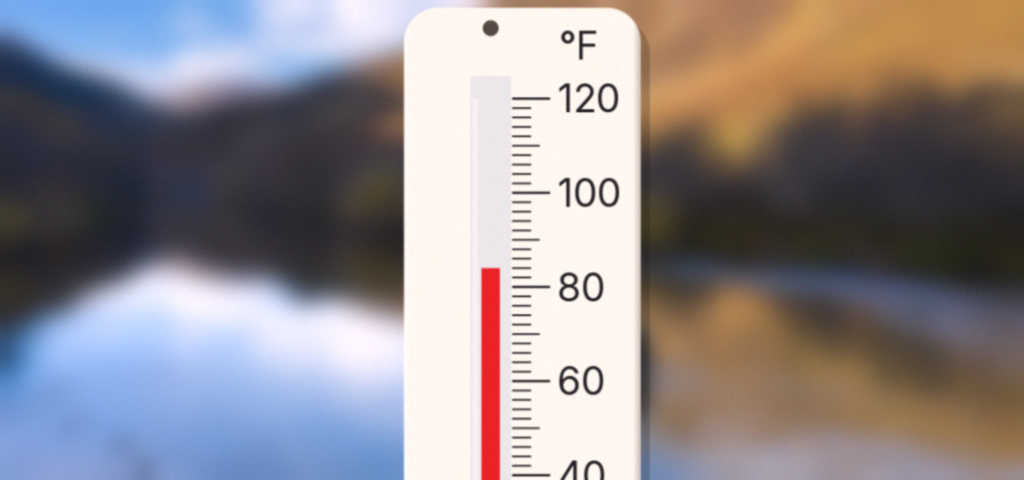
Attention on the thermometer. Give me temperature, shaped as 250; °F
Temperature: 84; °F
